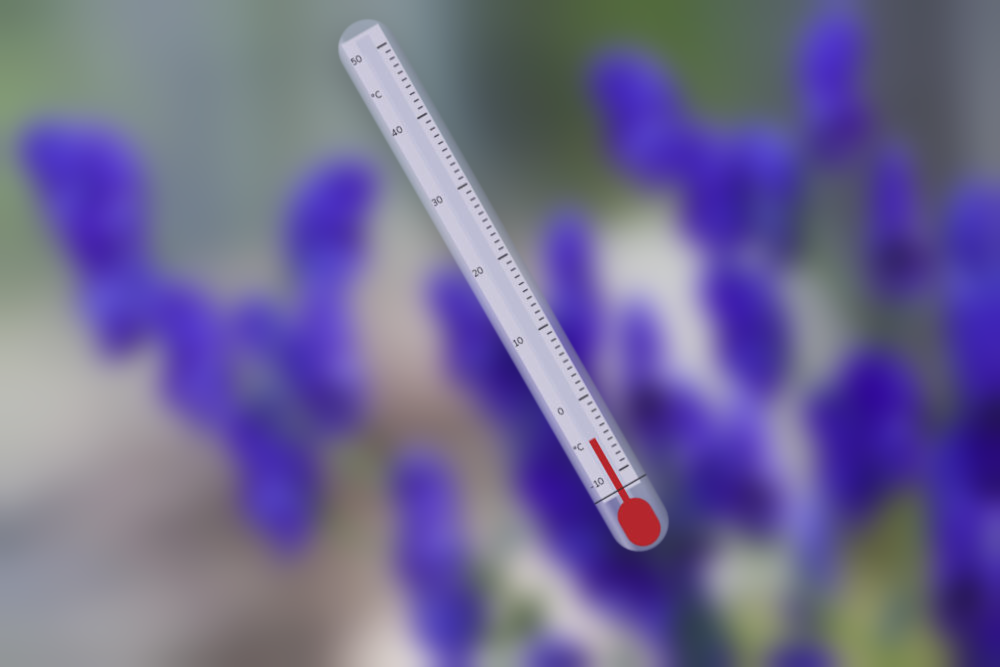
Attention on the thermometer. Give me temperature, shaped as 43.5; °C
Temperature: -5; °C
